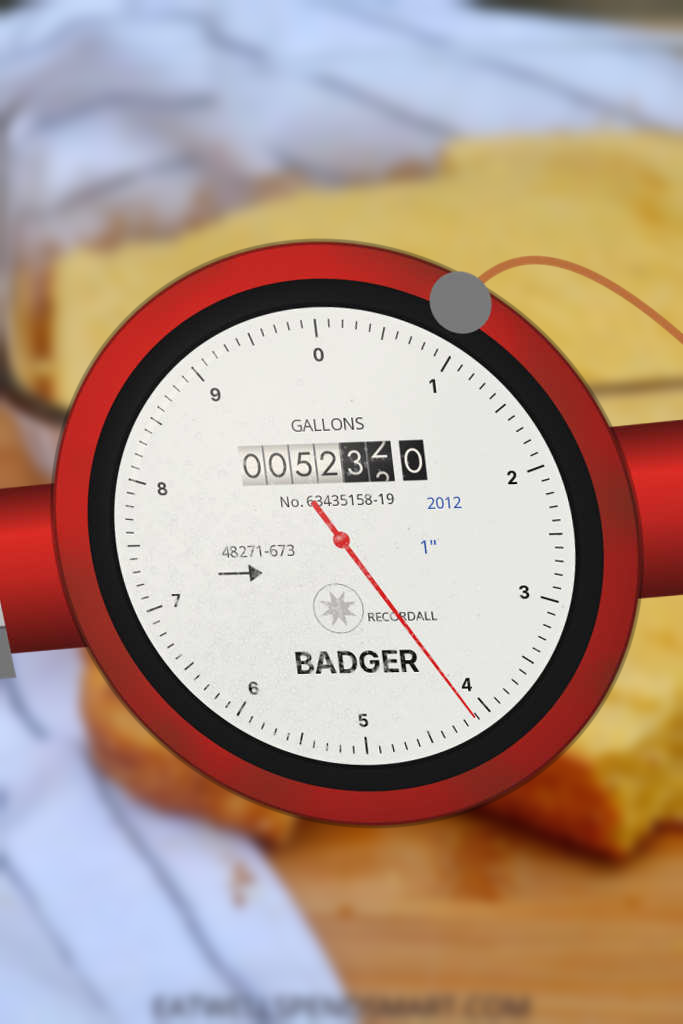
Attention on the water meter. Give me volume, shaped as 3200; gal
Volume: 52324.1; gal
